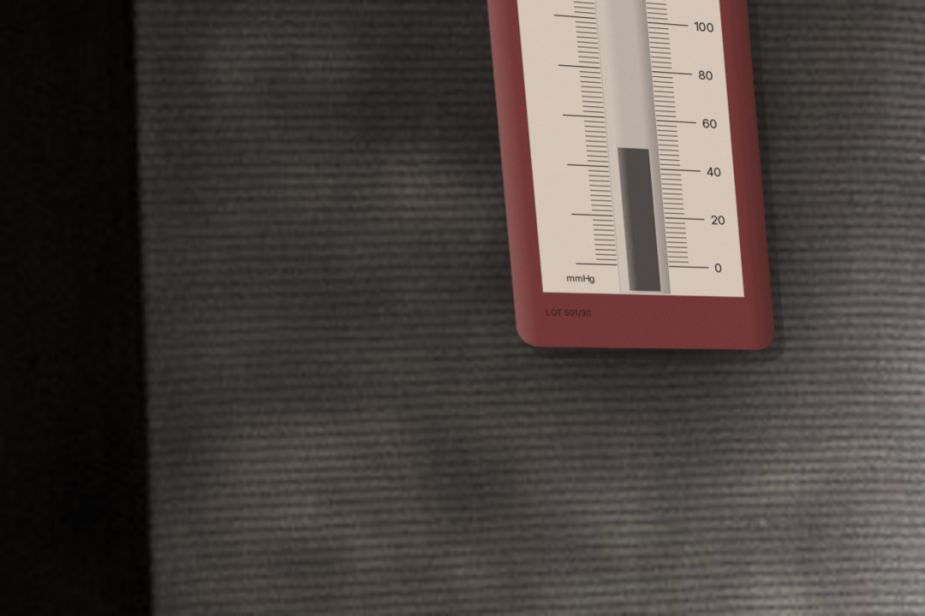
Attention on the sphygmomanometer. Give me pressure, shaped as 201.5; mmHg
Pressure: 48; mmHg
